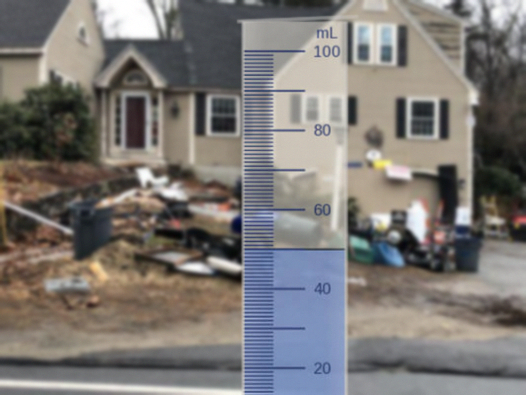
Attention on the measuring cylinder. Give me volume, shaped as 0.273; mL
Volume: 50; mL
